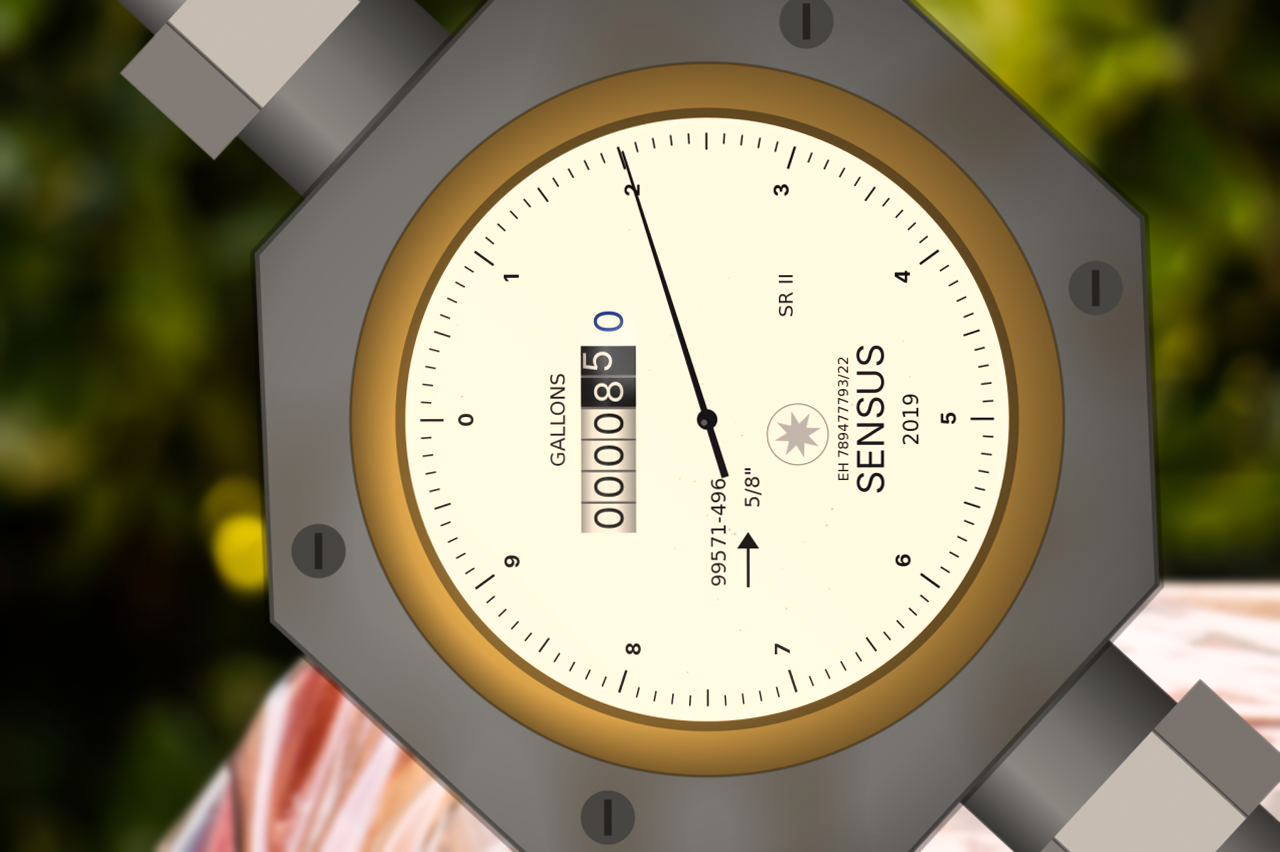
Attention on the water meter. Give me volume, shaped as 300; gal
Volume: 852.0; gal
